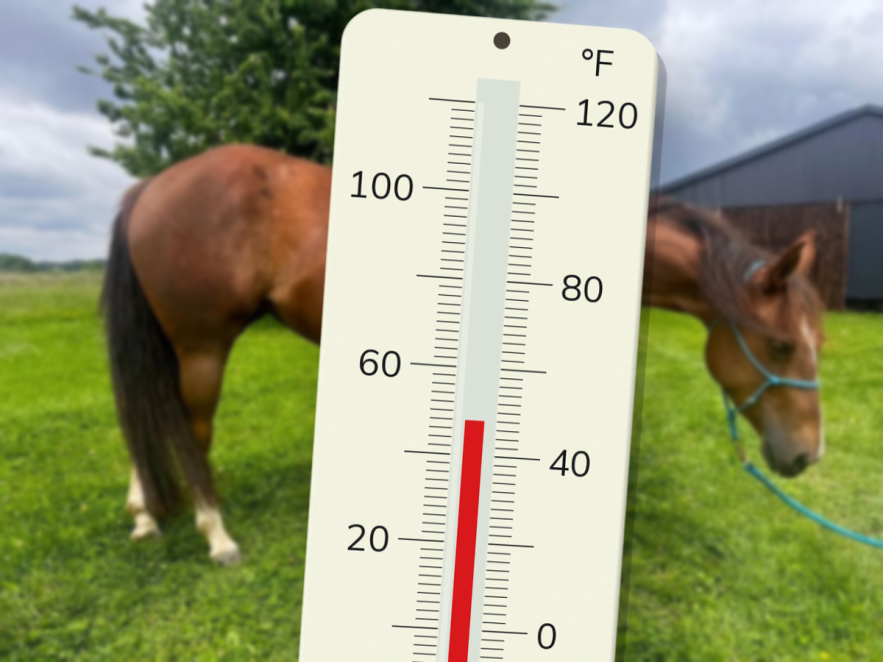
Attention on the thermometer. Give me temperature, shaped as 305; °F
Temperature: 48; °F
